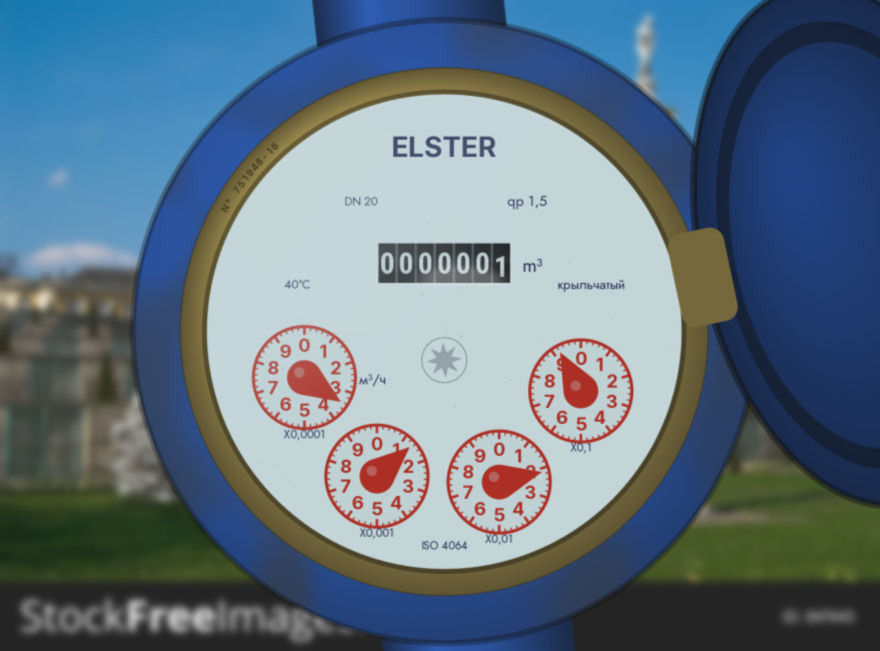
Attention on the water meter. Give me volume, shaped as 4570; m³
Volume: 0.9213; m³
